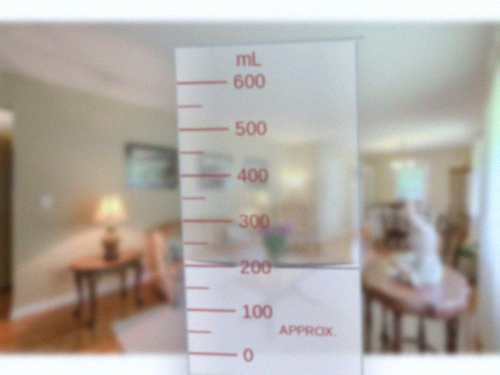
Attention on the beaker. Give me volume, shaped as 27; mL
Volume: 200; mL
